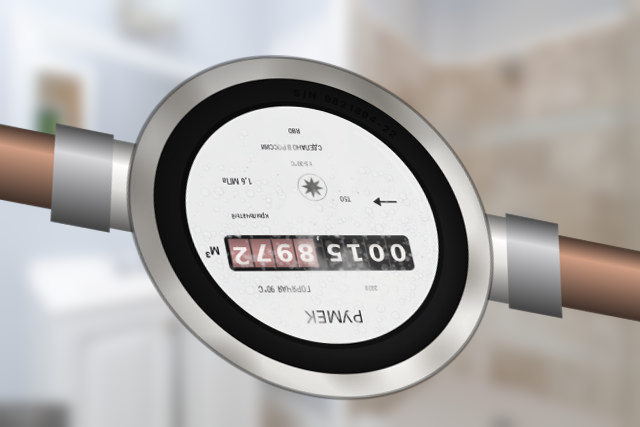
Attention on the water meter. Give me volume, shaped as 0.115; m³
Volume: 15.8972; m³
